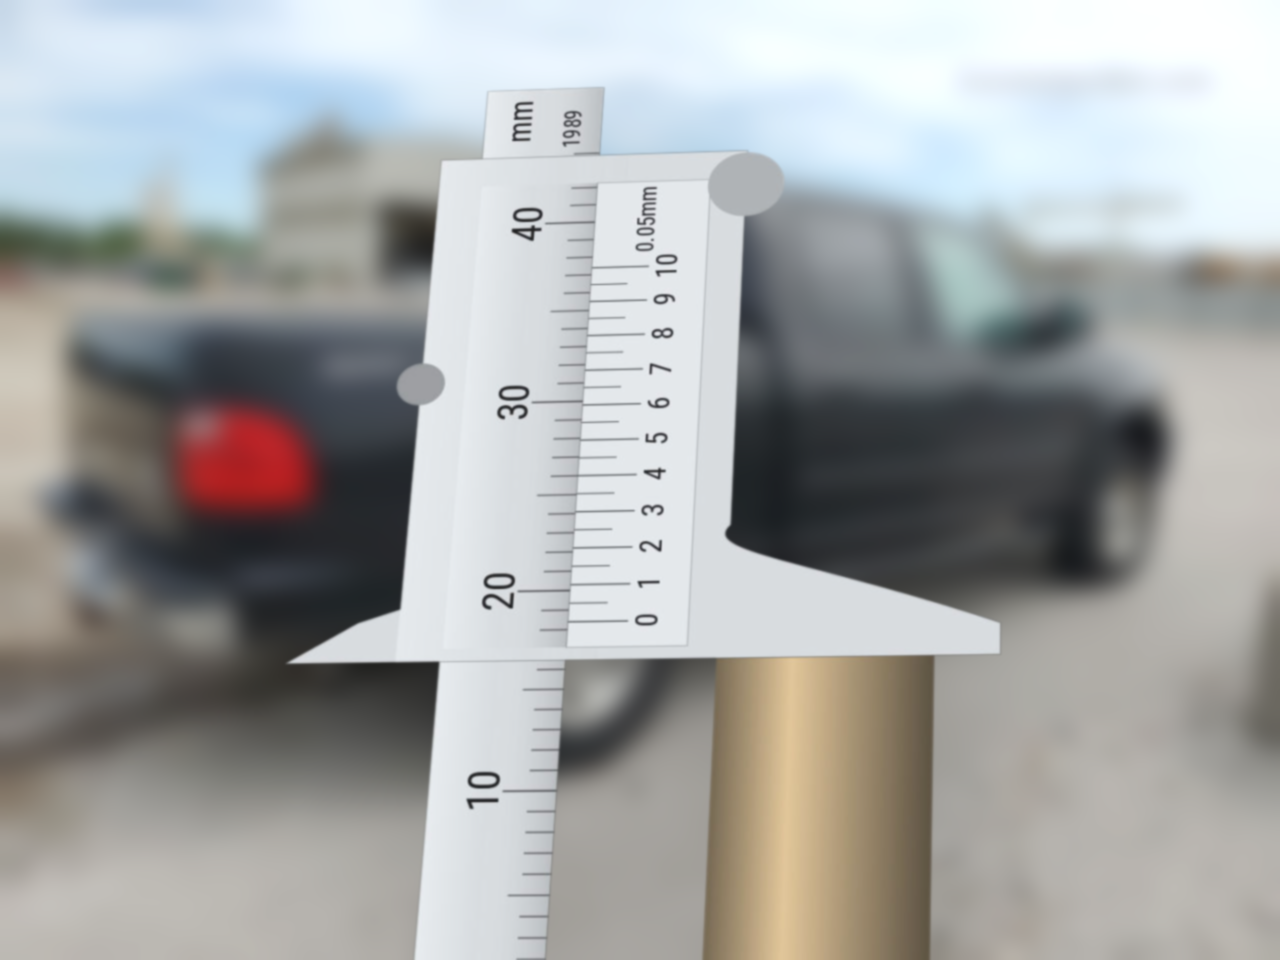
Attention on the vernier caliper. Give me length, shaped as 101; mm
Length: 18.4; mm
